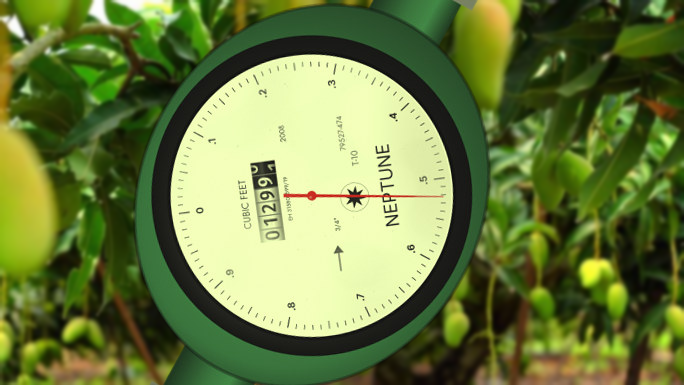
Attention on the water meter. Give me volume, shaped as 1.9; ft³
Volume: 12990.52; ft³
